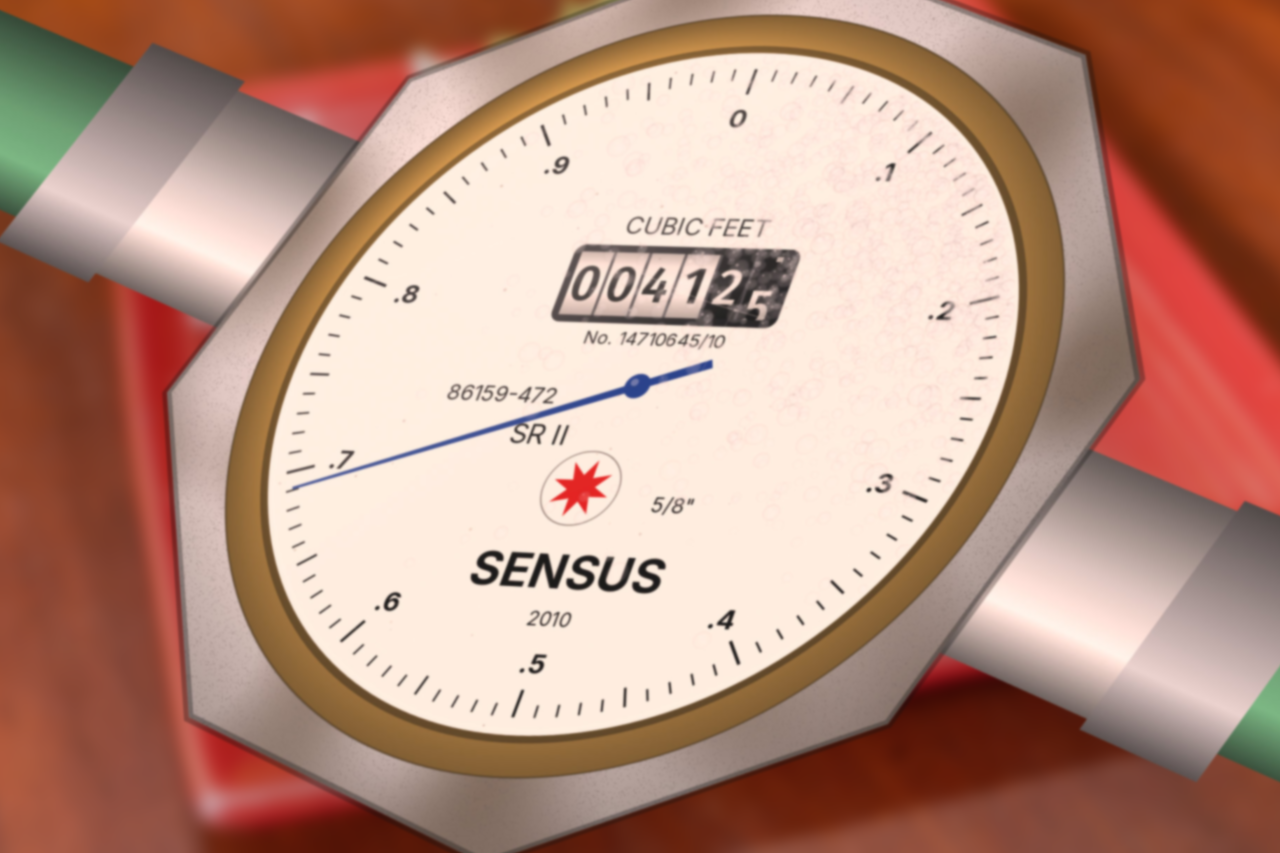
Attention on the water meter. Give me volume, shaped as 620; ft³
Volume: 4124.69; ft³
